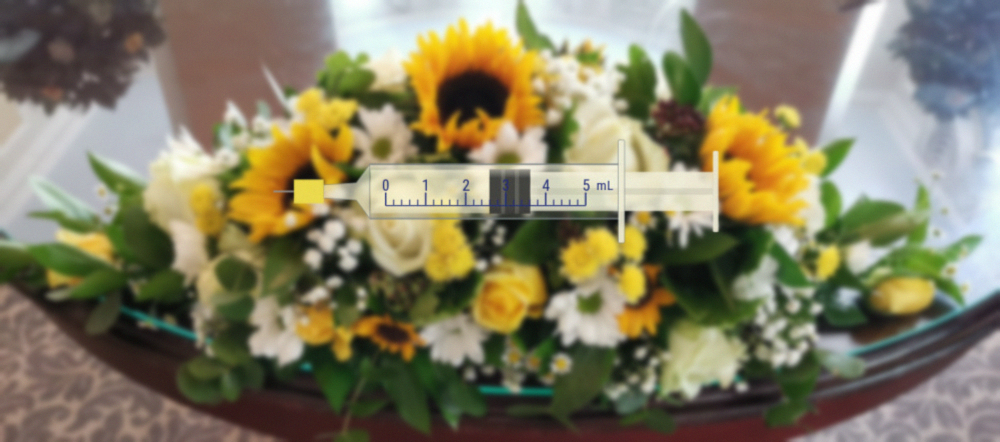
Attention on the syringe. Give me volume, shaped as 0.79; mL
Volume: 2.6; mL
